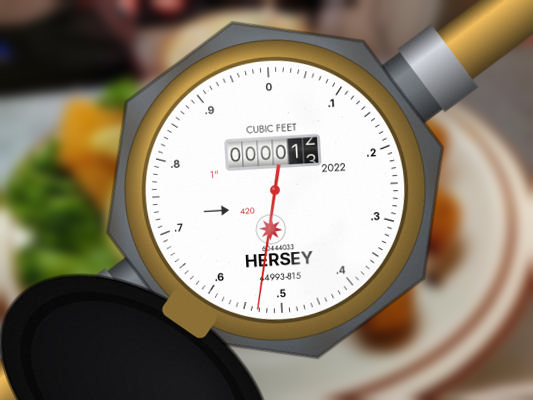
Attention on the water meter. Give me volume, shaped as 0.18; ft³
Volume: 12.53; ft³
